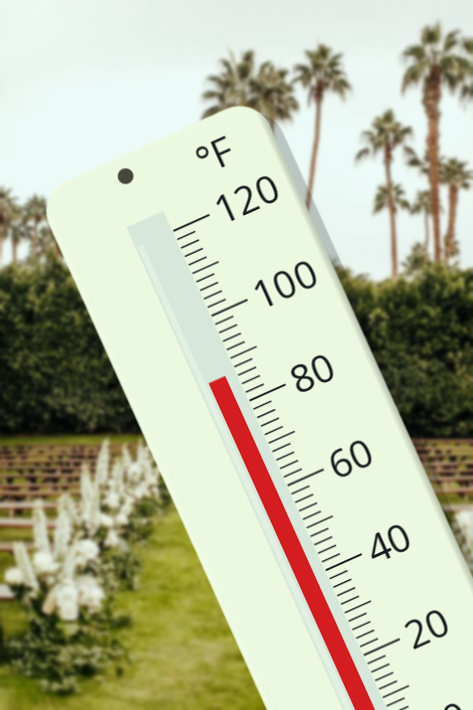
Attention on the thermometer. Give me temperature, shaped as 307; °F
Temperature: 87; °F
